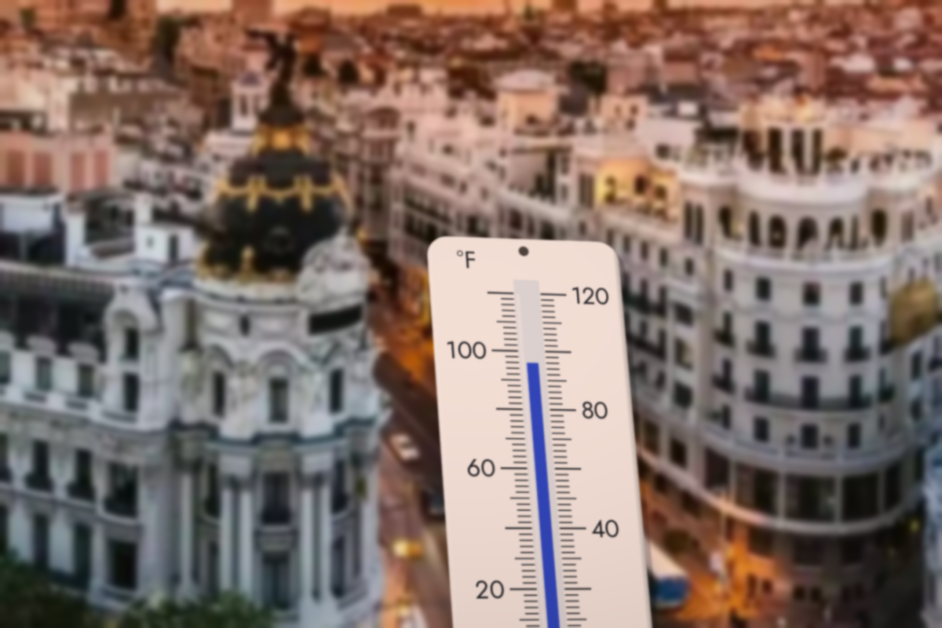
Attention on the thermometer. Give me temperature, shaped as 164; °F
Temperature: 96; °F
